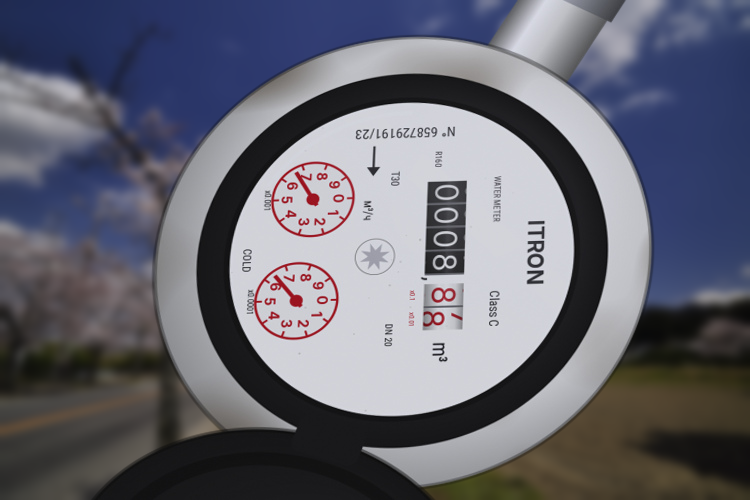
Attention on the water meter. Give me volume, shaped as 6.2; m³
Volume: 8.8766; m³
